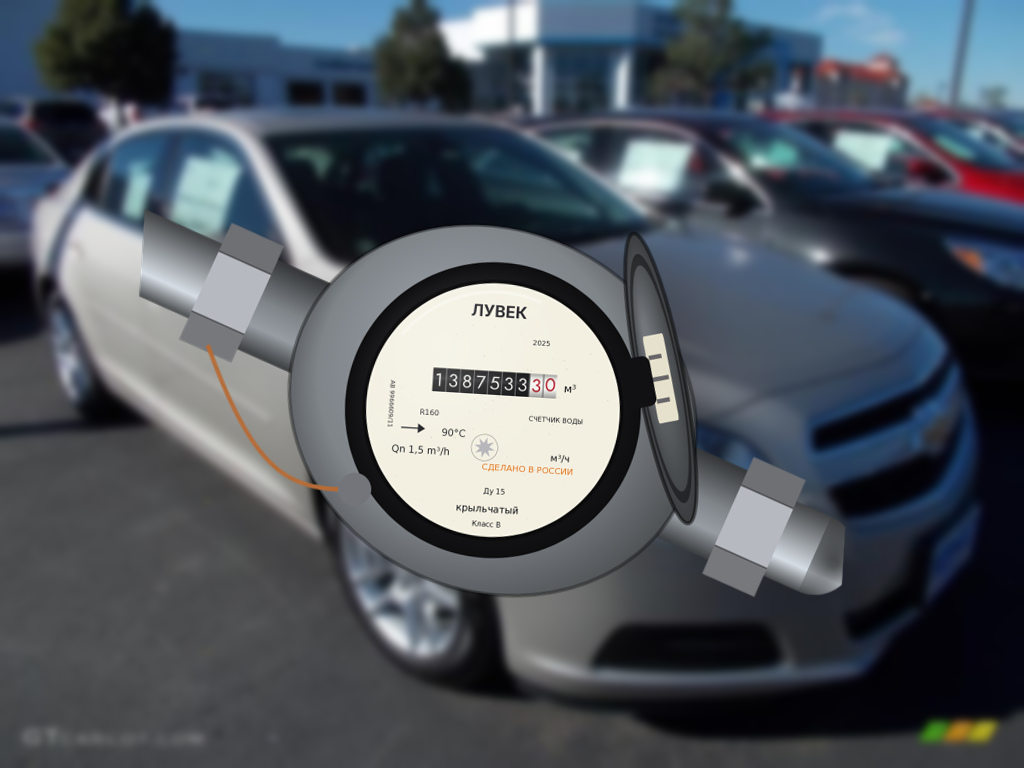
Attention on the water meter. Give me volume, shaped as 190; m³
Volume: 1387533.30; m³
